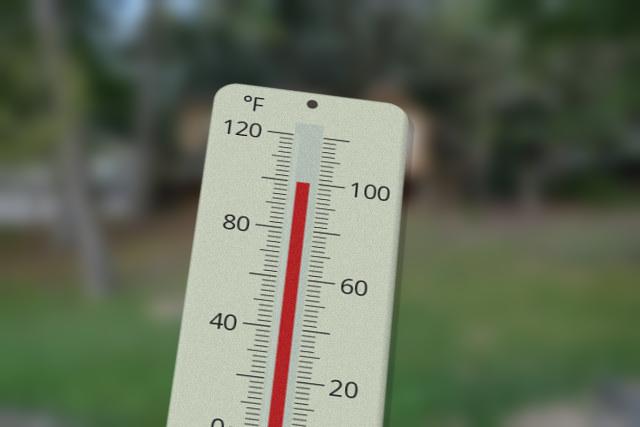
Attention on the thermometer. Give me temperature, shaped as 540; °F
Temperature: 100; °F
